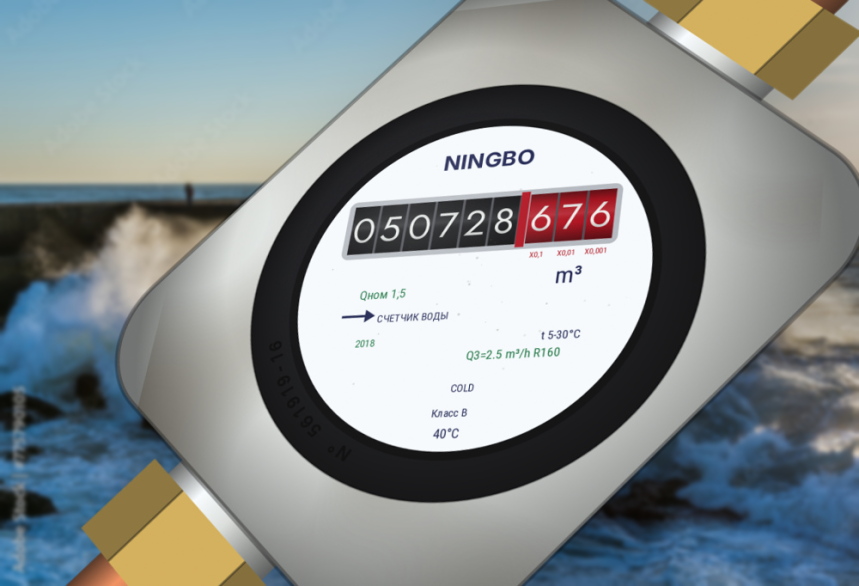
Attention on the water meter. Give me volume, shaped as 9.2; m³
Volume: 50728.676; m³
